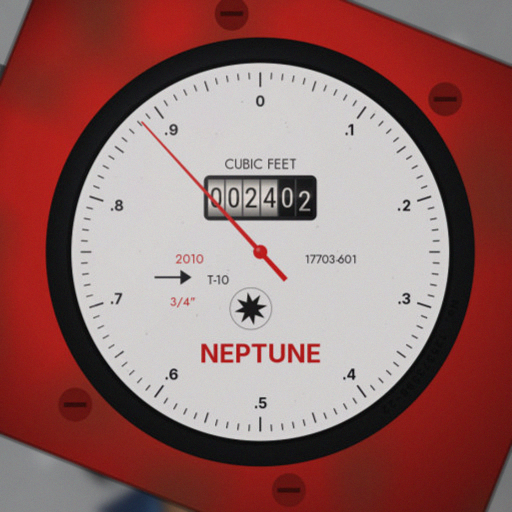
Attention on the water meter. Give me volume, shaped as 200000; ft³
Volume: 2401.88; ft³
